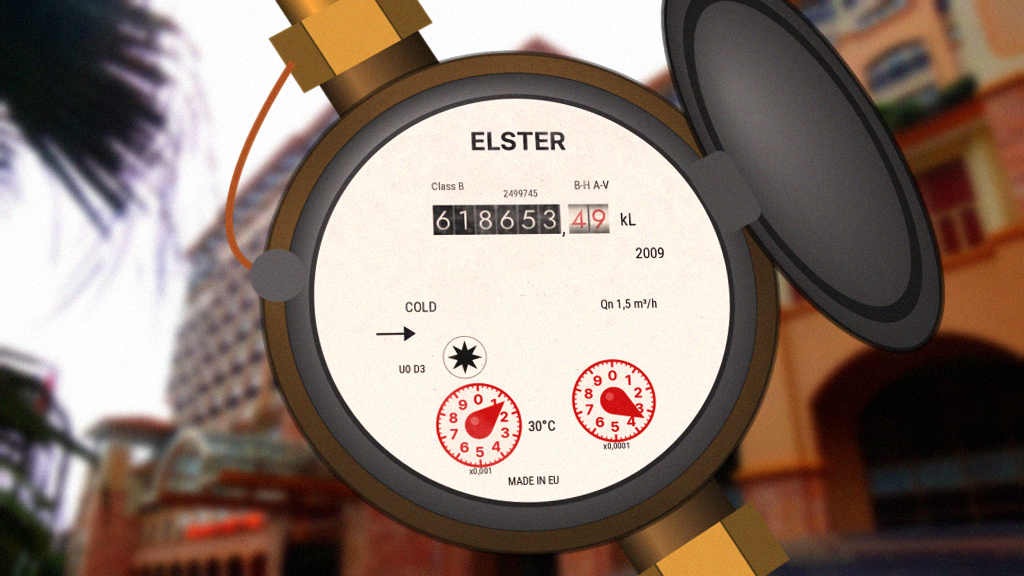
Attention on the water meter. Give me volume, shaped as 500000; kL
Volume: 618653.4913; kL
